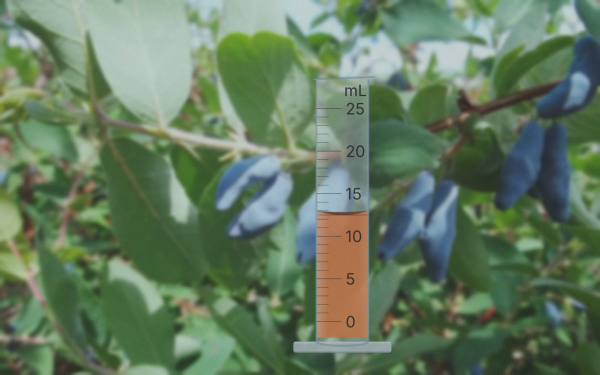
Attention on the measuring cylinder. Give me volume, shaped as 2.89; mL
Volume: 12.5; mL
